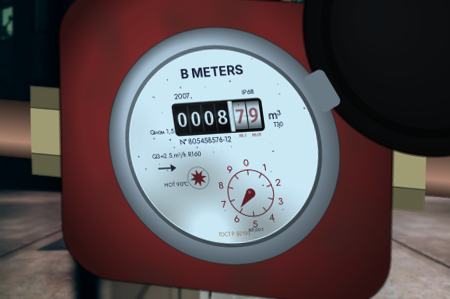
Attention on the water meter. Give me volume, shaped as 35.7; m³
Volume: 8.796; m³
